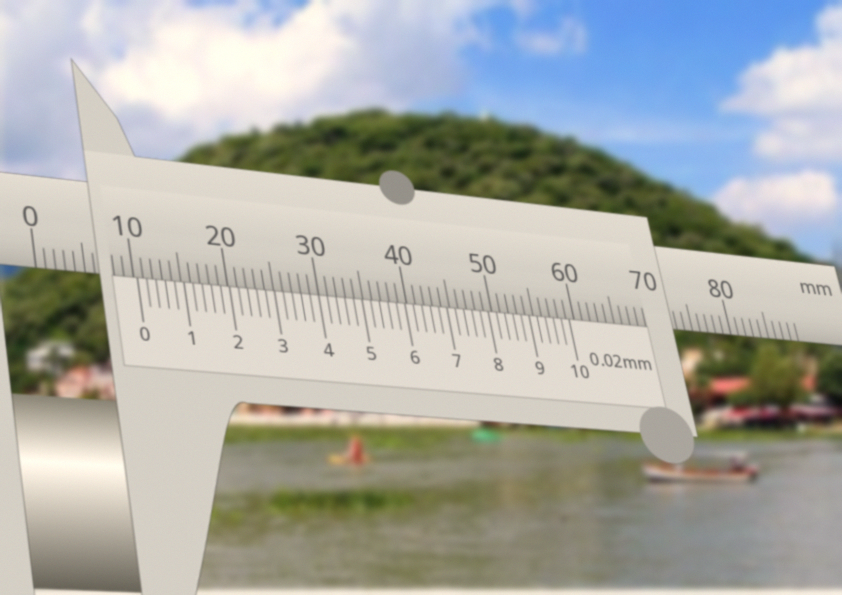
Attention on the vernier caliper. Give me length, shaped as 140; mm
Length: 10.4; mm
